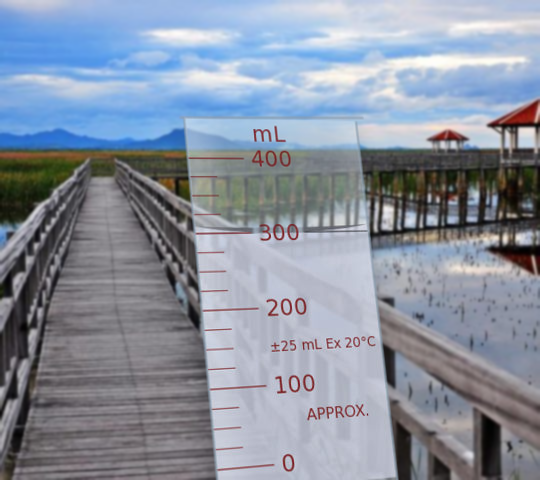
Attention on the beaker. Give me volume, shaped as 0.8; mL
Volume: 300; mL
